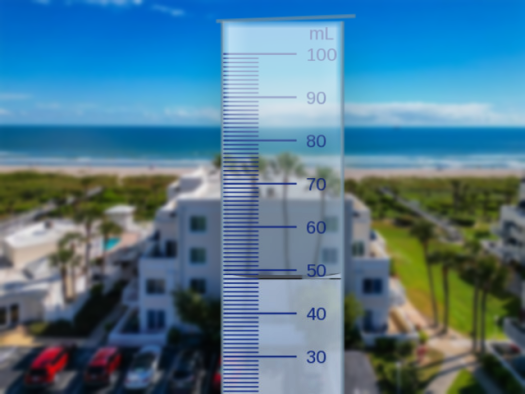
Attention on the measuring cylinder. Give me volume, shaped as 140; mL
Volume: 48; mL
